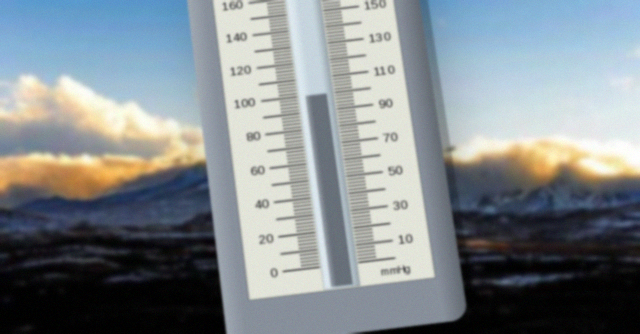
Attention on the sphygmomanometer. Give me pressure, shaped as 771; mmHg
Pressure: 100; mmHg
